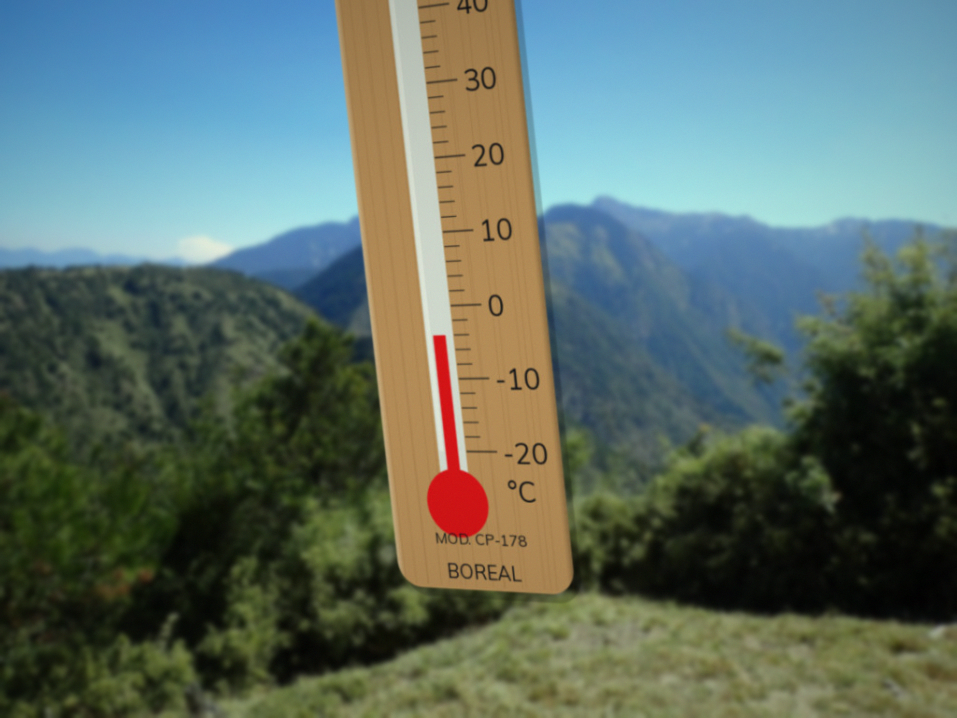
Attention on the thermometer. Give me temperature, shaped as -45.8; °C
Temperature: -4; °C
